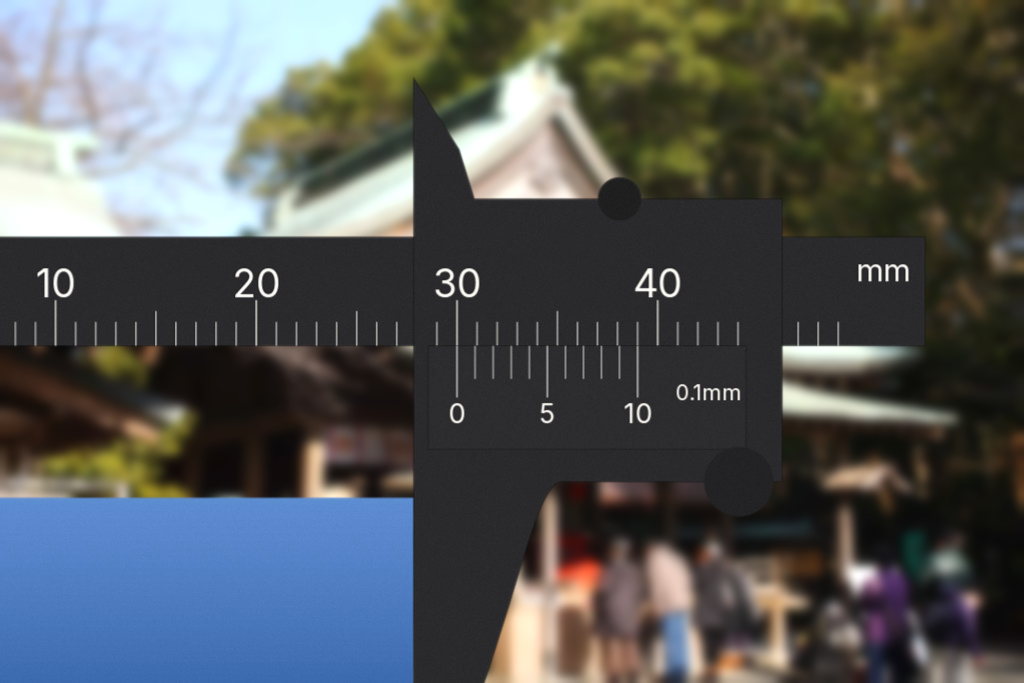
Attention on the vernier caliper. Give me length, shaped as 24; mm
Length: 30.0; mm
